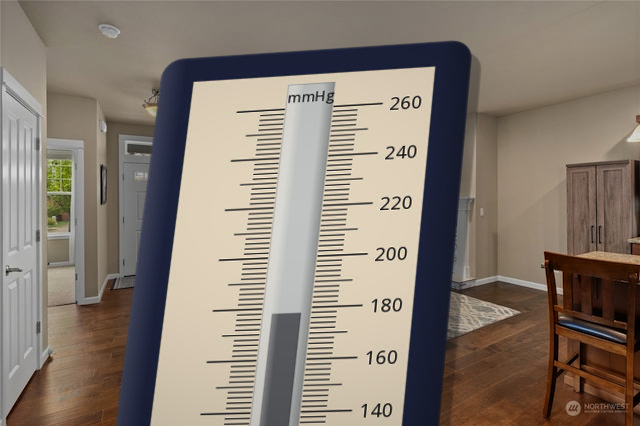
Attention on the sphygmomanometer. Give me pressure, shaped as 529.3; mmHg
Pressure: 178; mmHg
